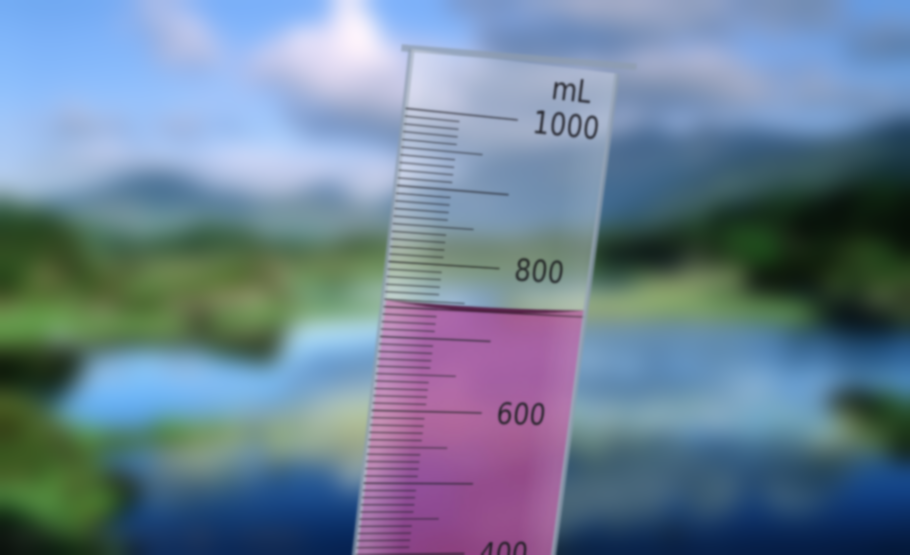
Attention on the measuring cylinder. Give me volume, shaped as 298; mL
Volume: 740; mL
